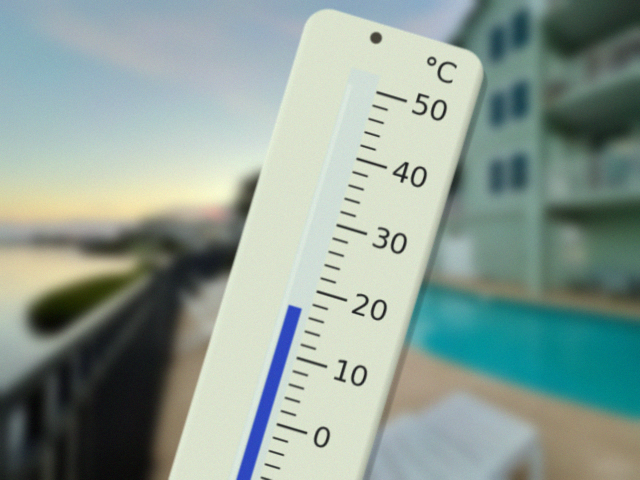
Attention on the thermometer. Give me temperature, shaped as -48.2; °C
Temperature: 17; °C
